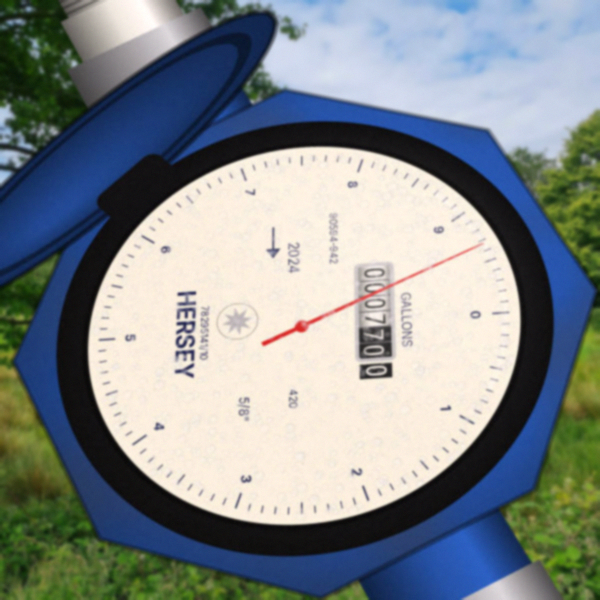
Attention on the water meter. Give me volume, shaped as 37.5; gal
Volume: 7699.3; gal
